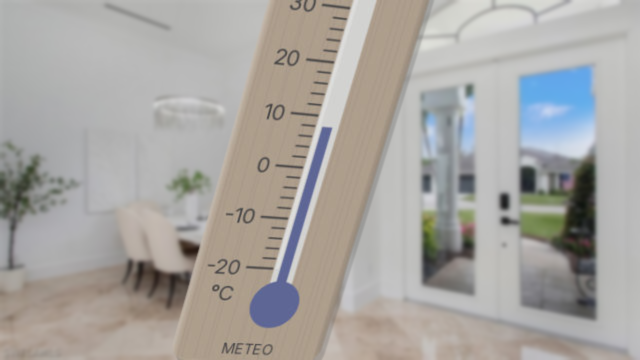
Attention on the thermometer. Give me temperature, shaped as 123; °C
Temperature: 8; °C
